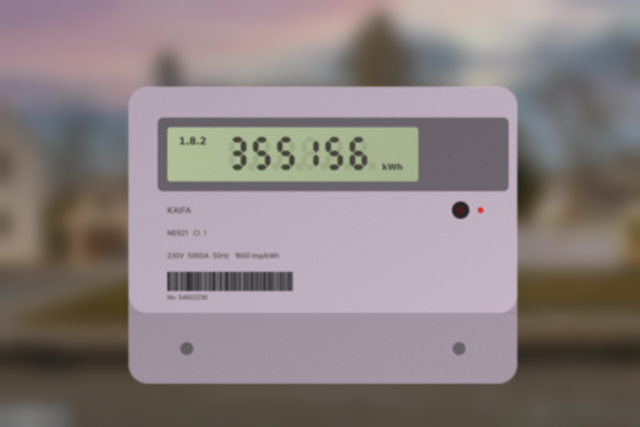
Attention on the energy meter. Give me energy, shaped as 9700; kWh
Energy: 355156; kWh
